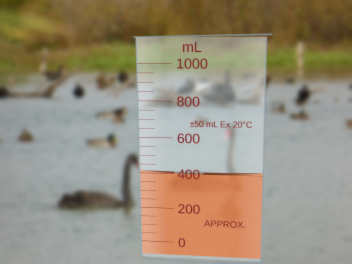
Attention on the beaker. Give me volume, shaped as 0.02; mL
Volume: 400; mL
